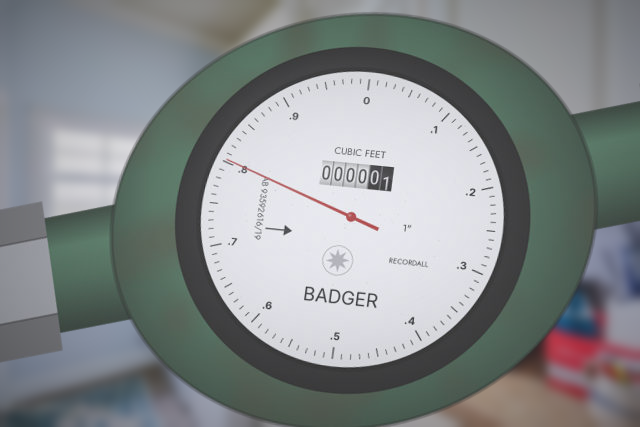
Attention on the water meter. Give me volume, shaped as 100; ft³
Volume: 0.80; ft³
